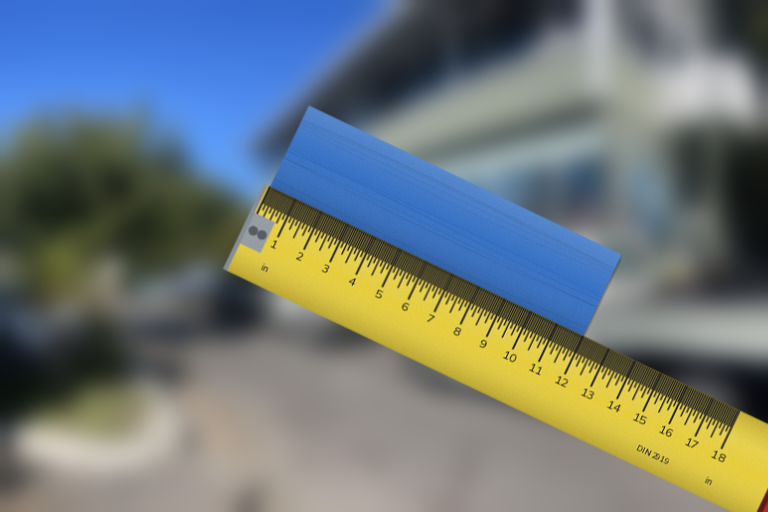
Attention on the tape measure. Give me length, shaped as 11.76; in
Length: 12; in
